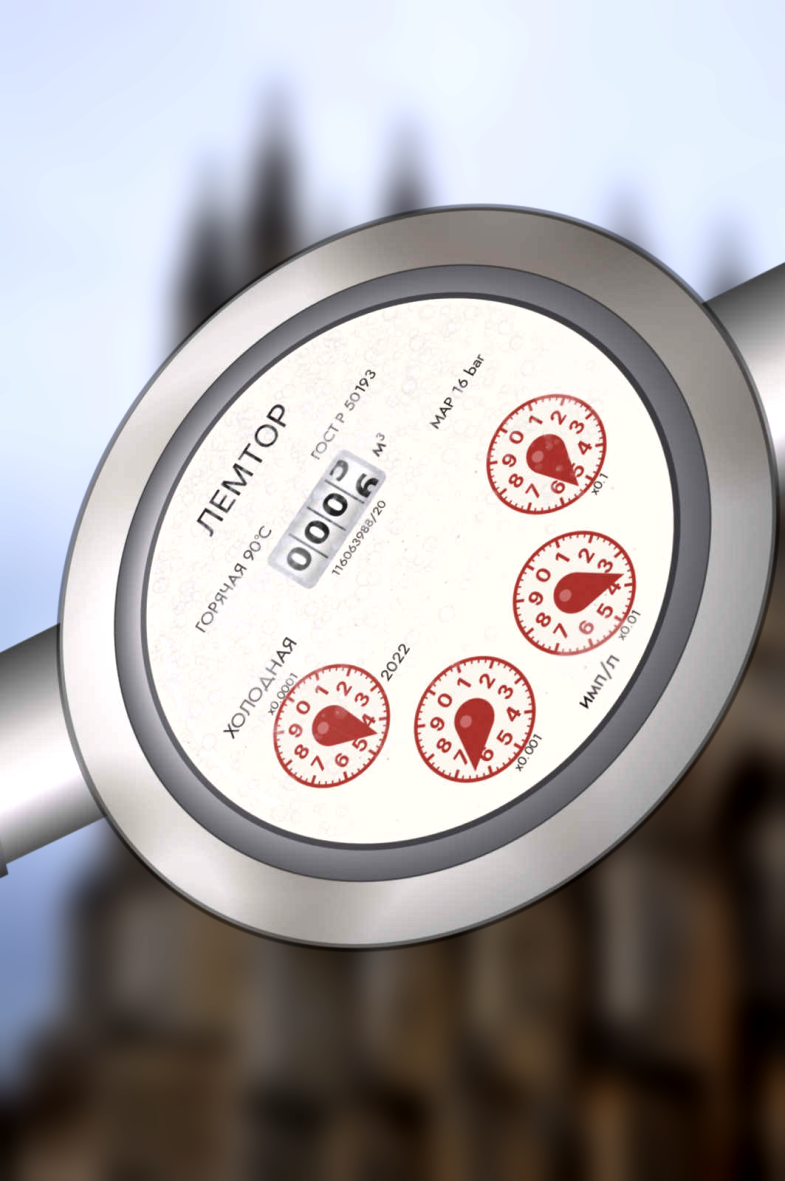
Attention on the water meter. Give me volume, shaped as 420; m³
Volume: 5.5364; m³
